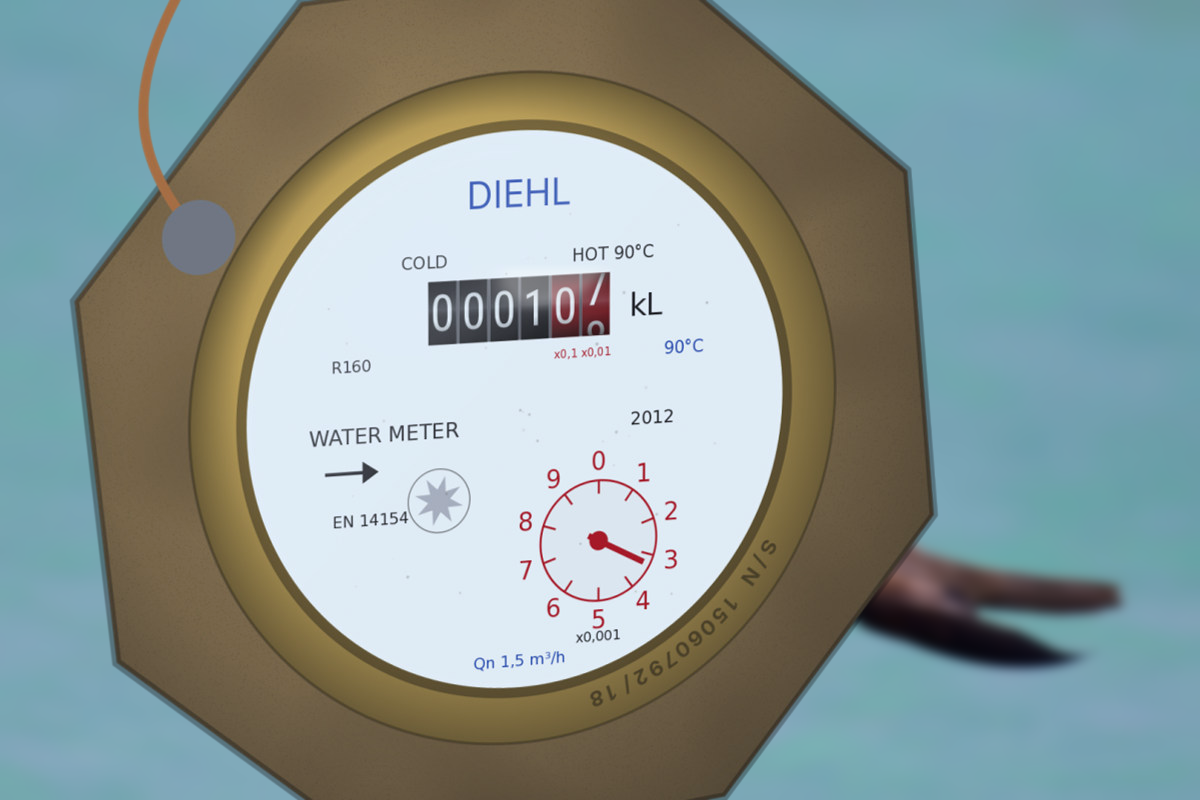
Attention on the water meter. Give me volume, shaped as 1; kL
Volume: 1.073; kL
